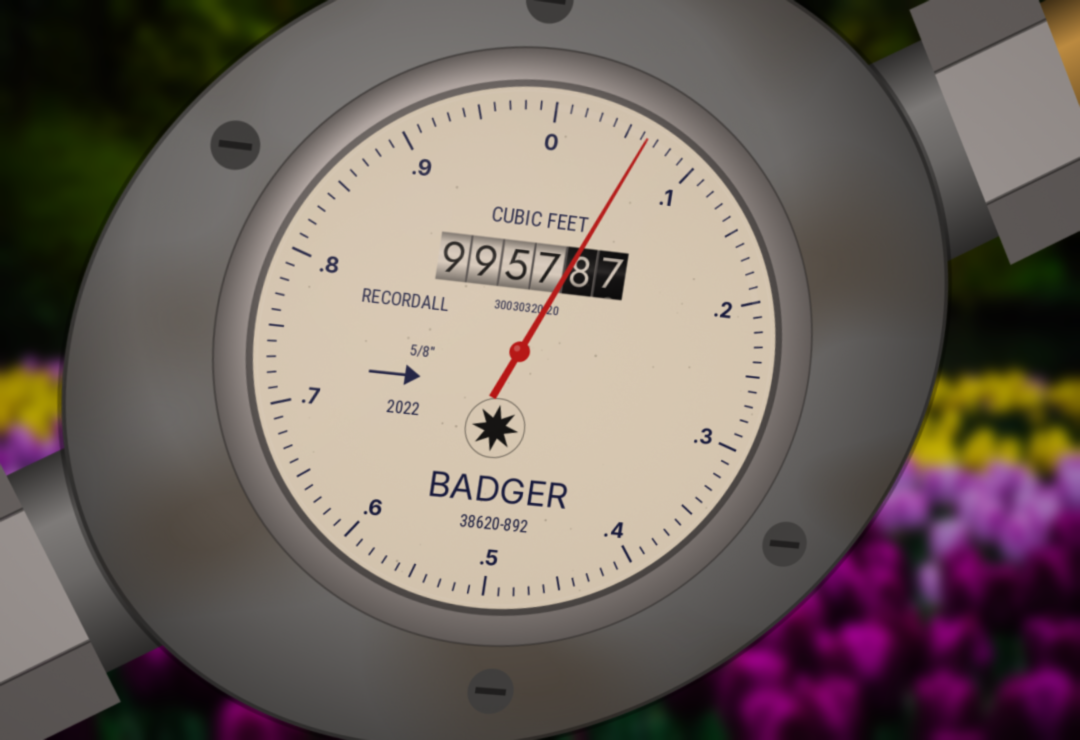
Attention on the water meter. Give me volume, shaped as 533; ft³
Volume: 995787.06; ft³
